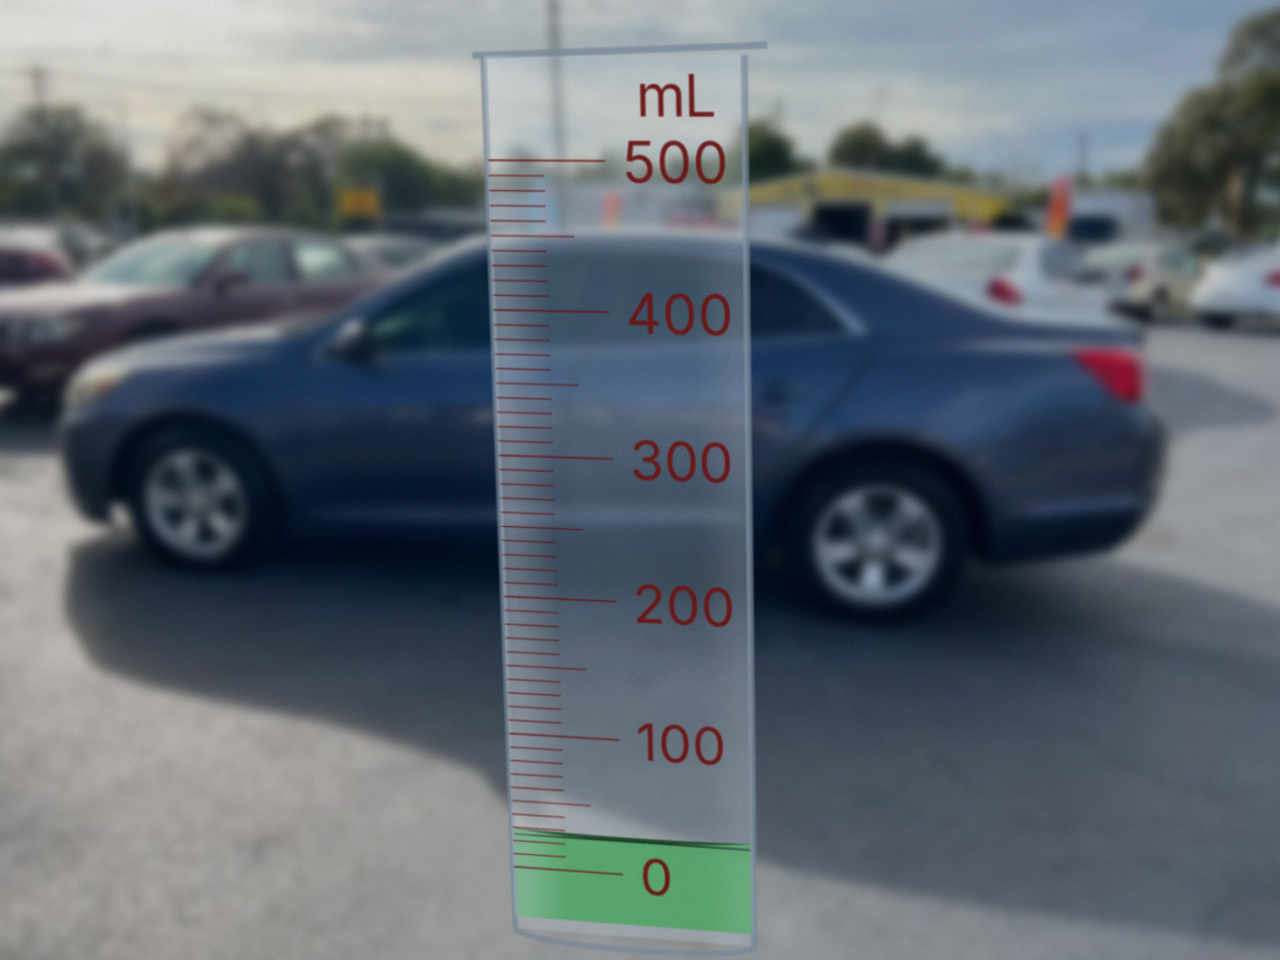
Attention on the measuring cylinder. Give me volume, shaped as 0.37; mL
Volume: 25; mL
